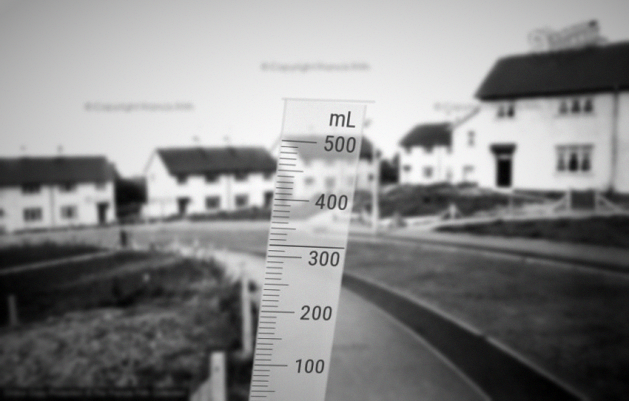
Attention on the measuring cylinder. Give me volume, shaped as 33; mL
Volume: 320; mL
